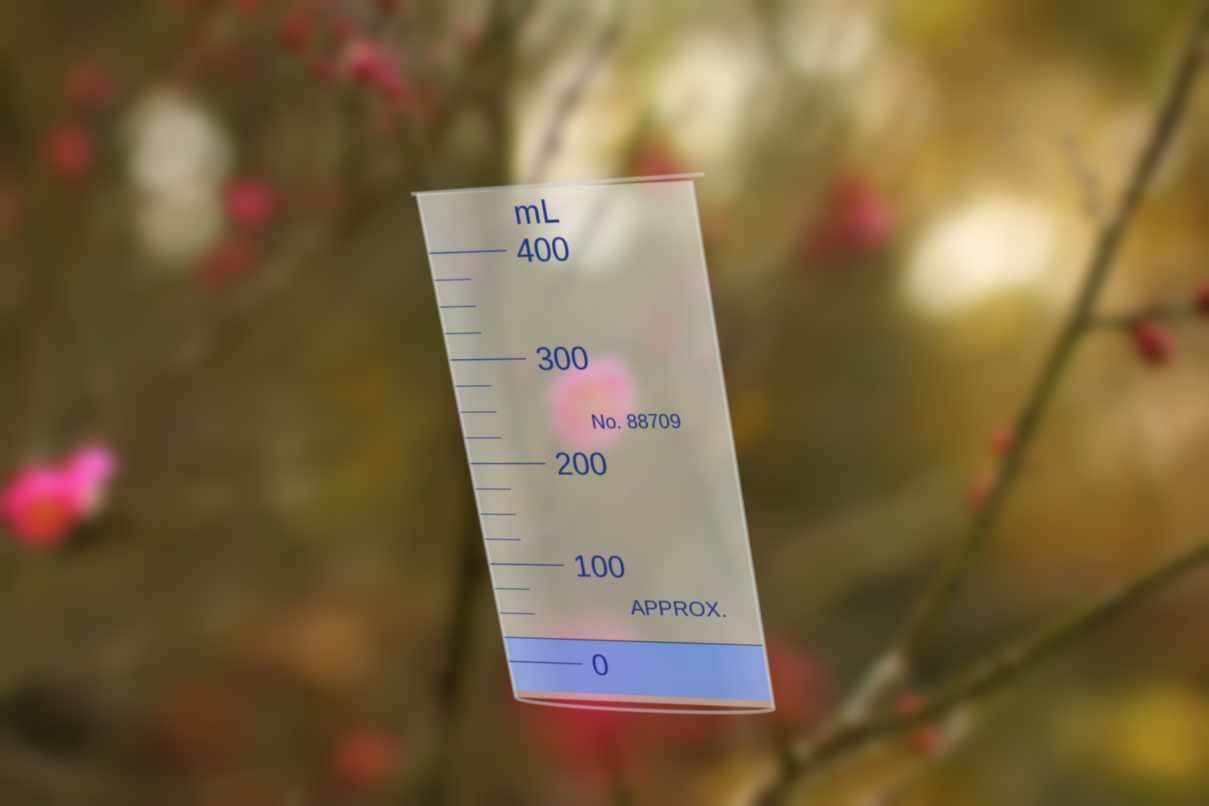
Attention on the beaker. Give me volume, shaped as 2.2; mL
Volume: 25; mL
